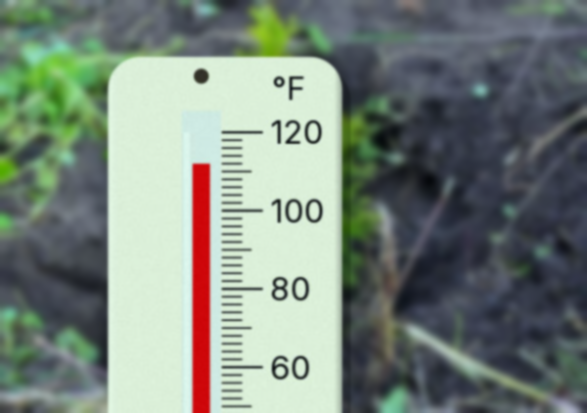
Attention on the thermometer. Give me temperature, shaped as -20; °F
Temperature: 112; °F
